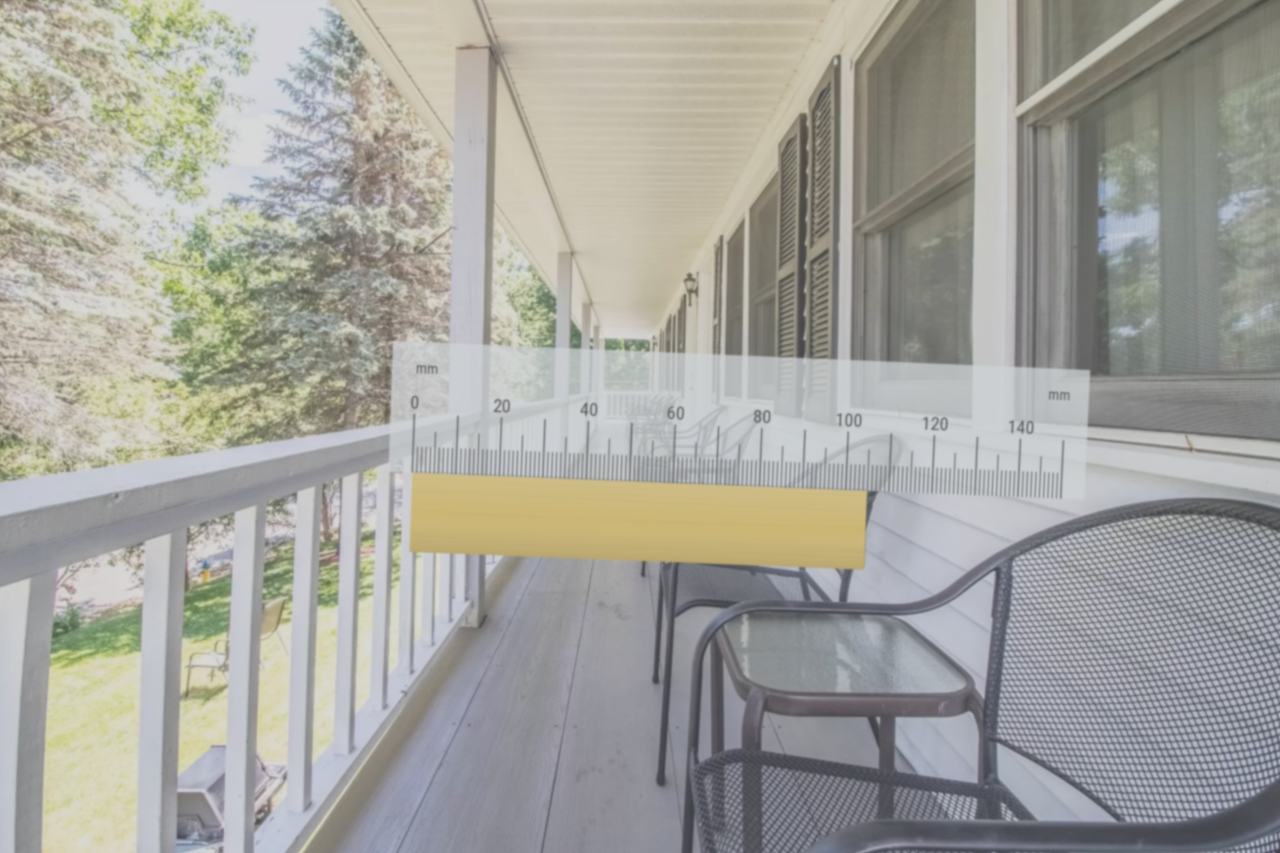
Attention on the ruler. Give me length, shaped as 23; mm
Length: 105; mm
